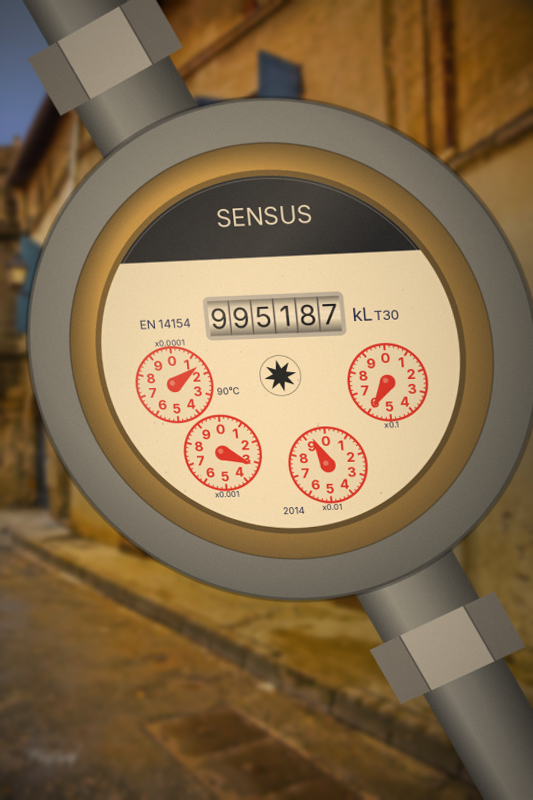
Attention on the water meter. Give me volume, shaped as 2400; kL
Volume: 995187.5931; kL
